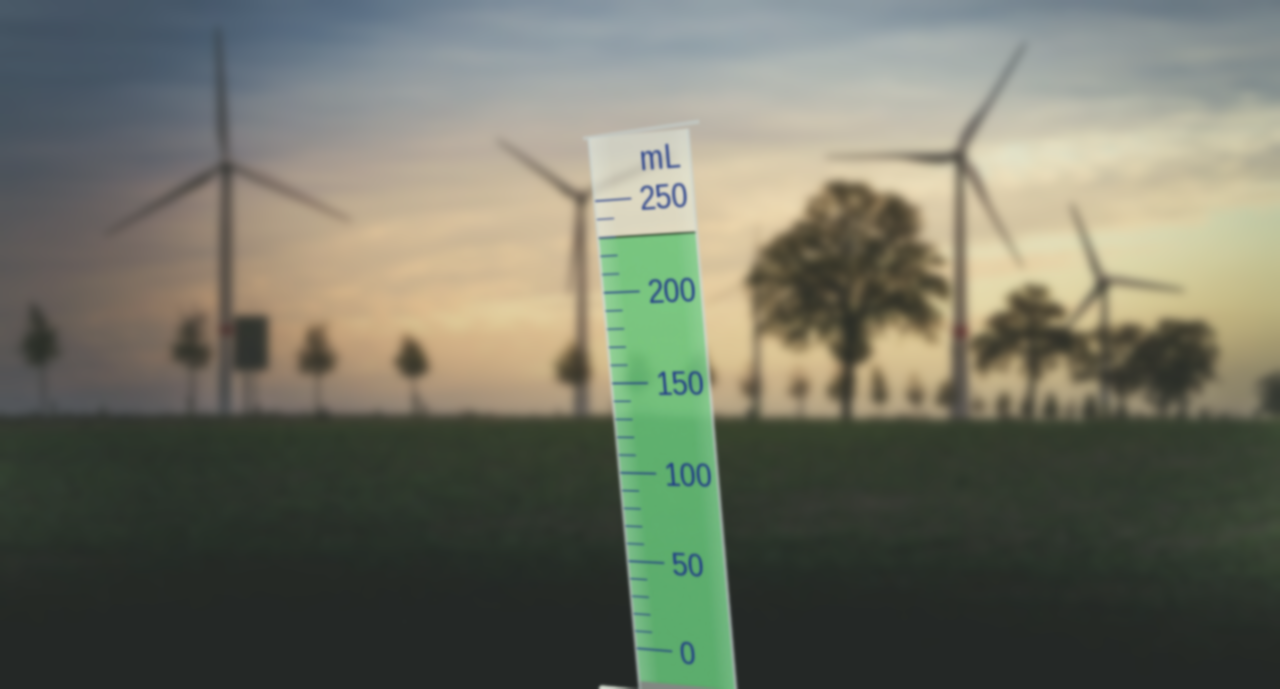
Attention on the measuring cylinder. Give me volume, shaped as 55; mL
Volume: 230; mL
